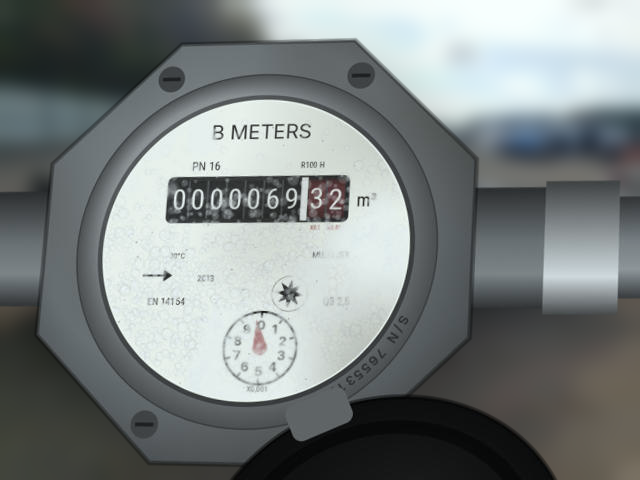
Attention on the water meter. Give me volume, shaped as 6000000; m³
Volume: 69.319; m³
